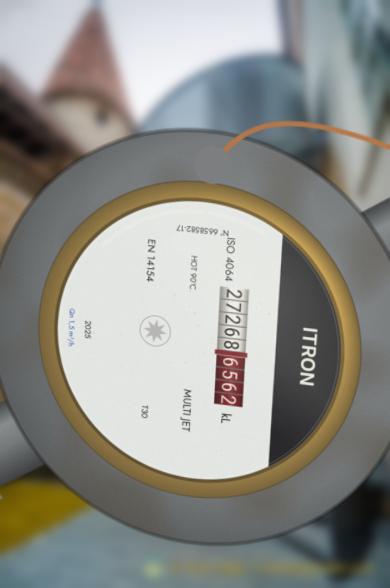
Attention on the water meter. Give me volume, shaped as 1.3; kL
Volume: 27268.6562; kL
